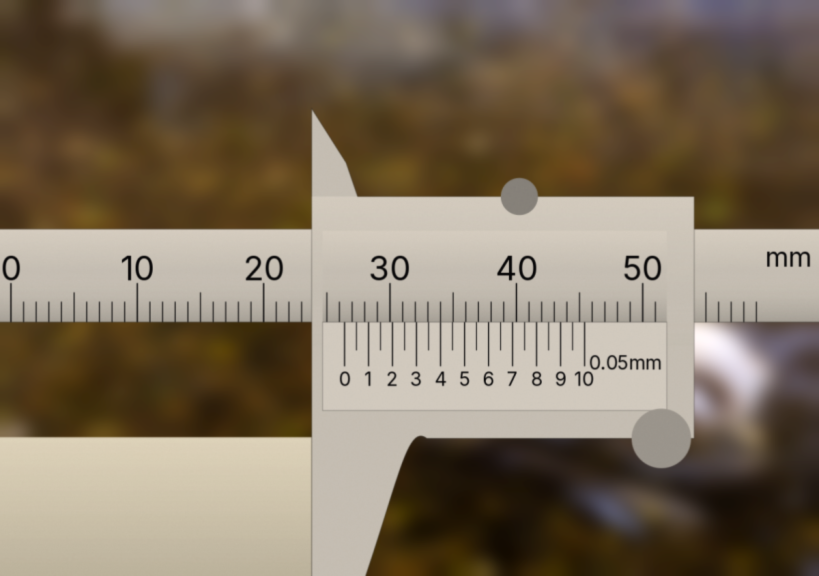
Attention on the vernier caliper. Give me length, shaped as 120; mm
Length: 26.4; mm
